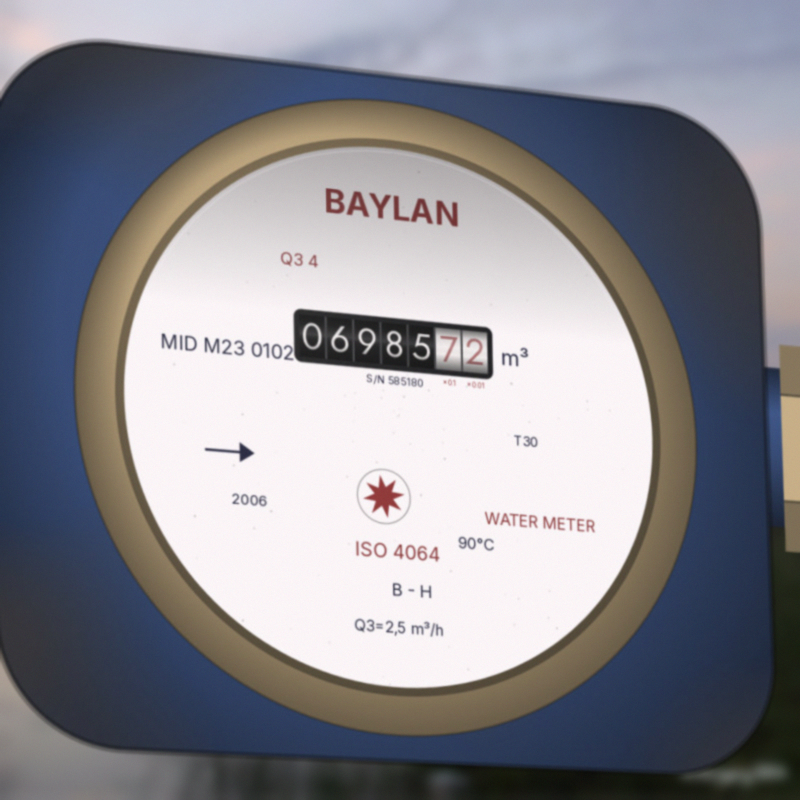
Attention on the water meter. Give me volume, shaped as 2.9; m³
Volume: 6985.72; m³
